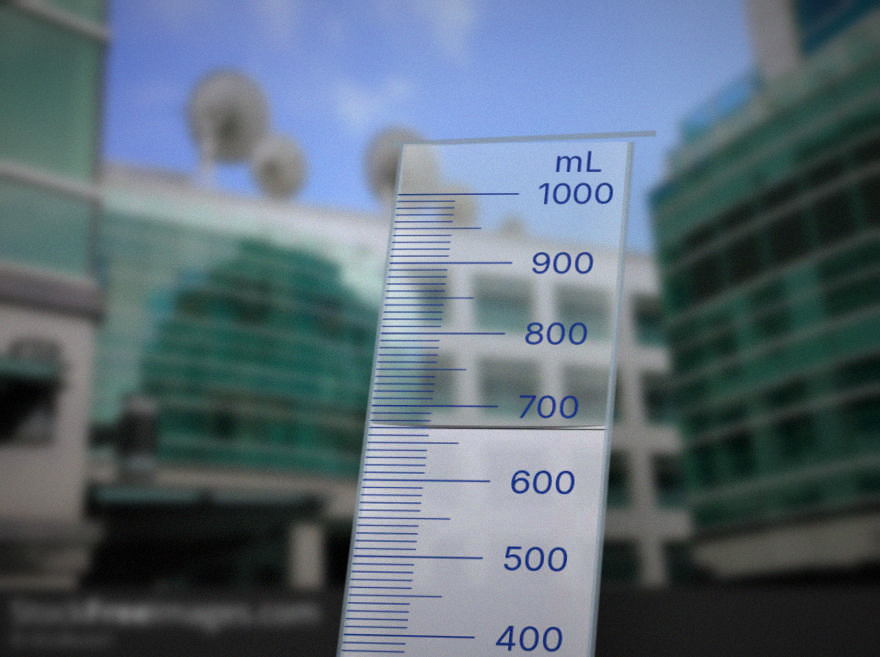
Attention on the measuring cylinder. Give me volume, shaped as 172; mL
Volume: 670; mL
